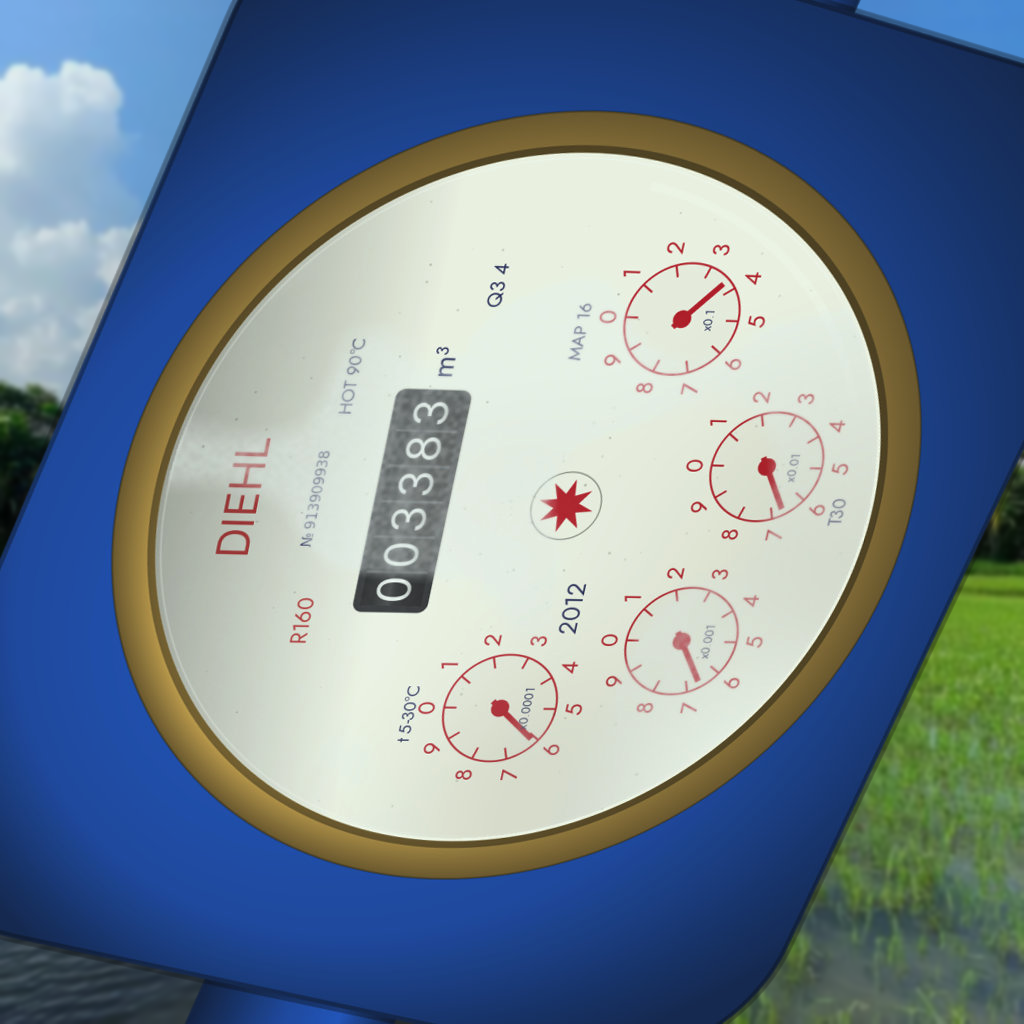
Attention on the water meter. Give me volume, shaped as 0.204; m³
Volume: 3383.3666; m³
